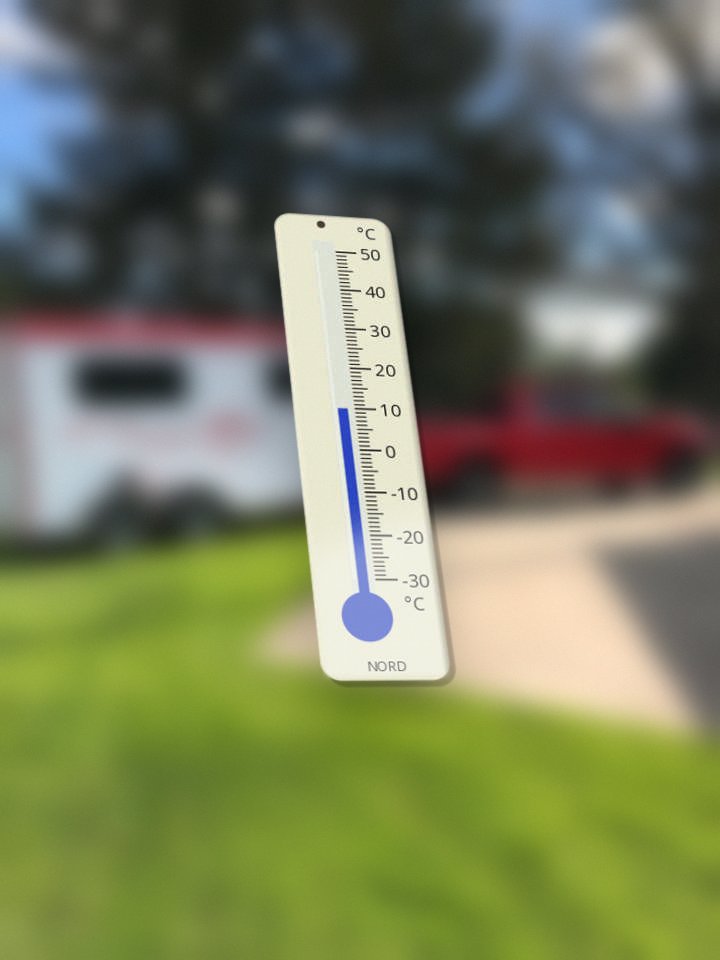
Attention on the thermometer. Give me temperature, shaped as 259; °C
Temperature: 10; °C
